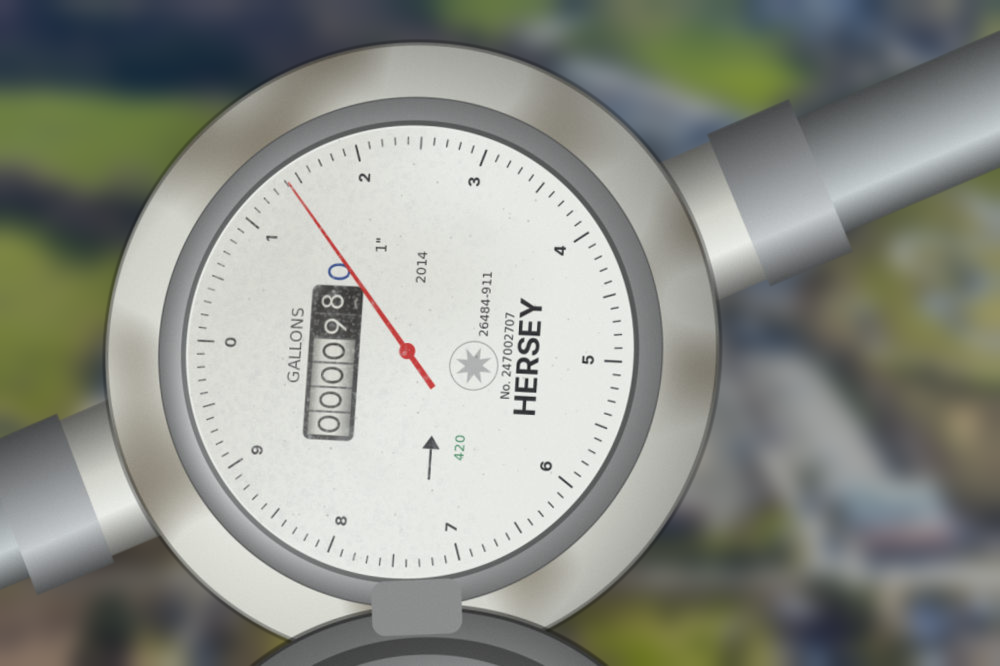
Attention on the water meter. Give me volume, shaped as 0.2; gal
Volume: 981.4; gal
